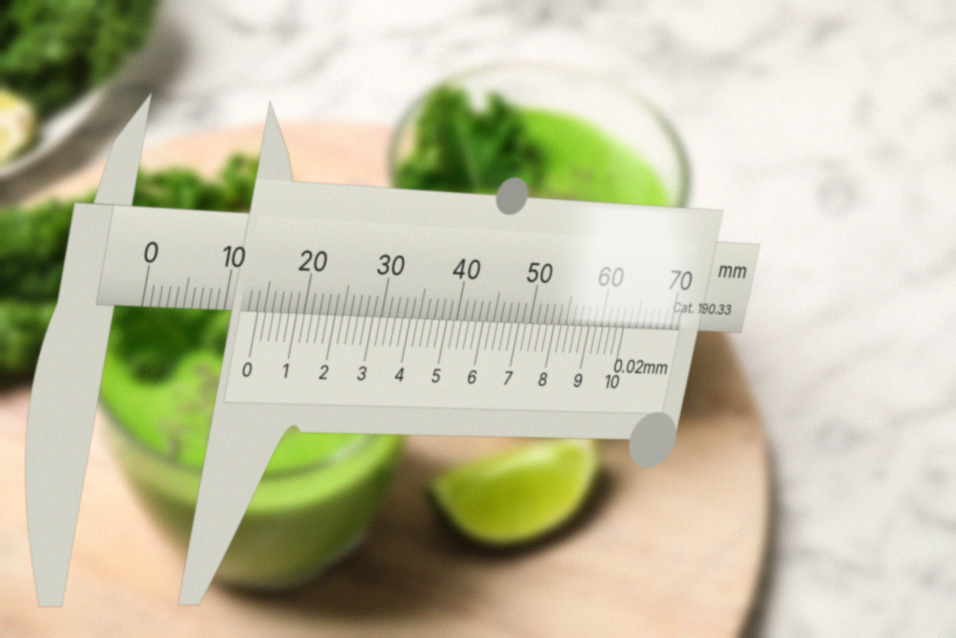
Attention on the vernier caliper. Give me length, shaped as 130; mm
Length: 14.2; mm
